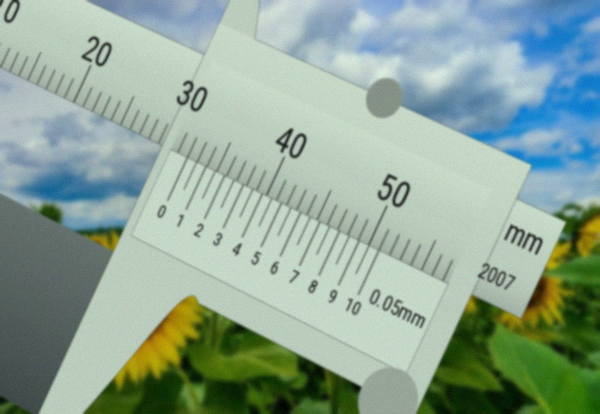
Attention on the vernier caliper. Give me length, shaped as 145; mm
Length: 32.0; mm
